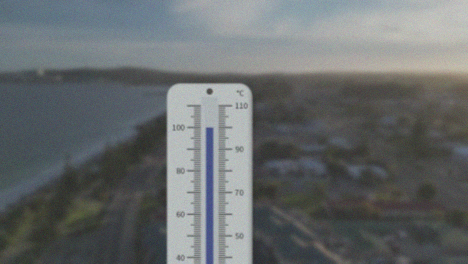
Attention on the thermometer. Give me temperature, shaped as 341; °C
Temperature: 100; °C
